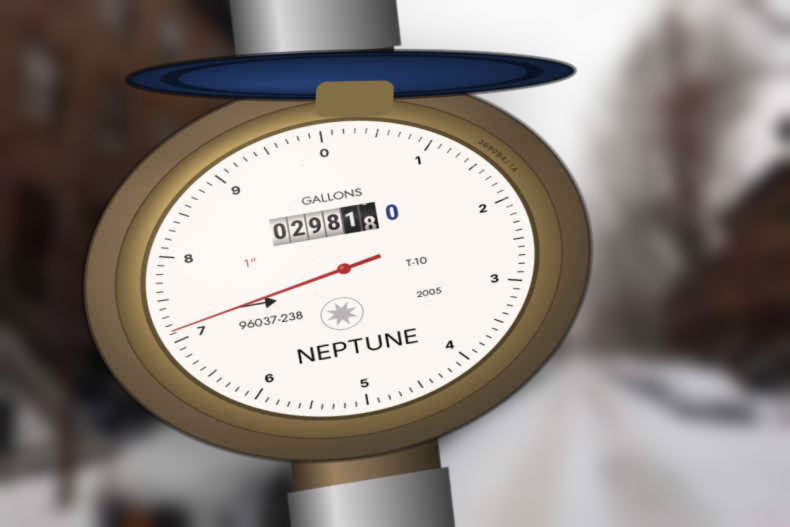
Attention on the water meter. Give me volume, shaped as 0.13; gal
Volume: 298177.1; gal
